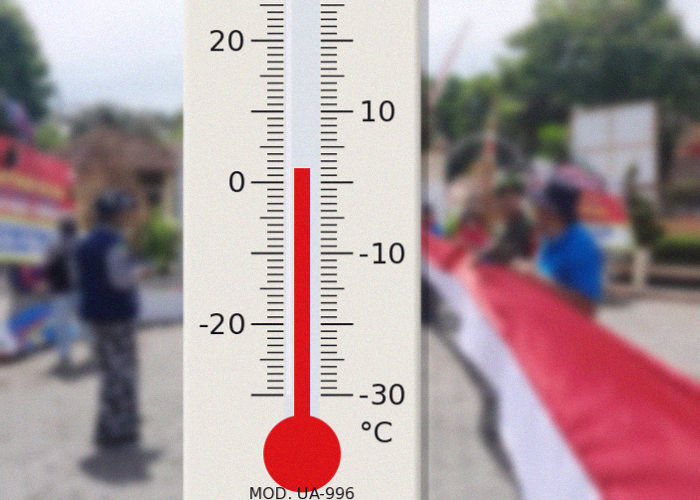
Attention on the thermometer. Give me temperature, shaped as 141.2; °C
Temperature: 2; °C
